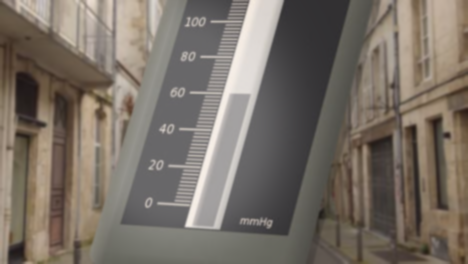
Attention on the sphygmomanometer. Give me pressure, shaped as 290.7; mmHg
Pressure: 60; mmHg
